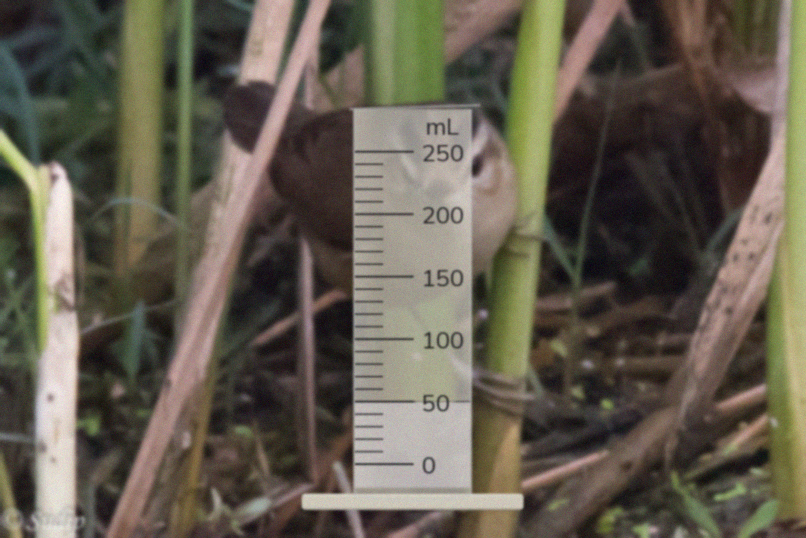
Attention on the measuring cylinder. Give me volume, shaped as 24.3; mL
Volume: 50; mL
